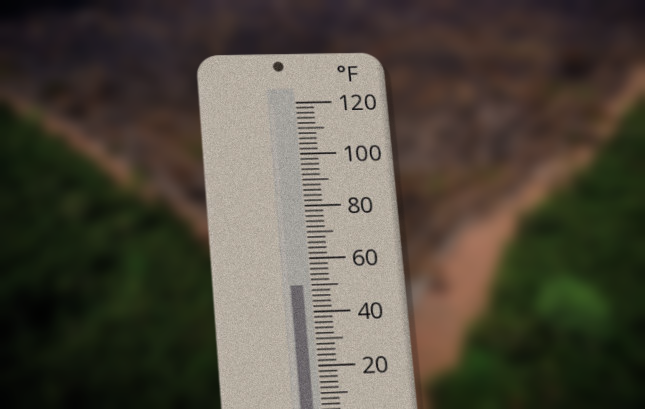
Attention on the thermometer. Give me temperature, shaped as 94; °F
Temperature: 50; °F
